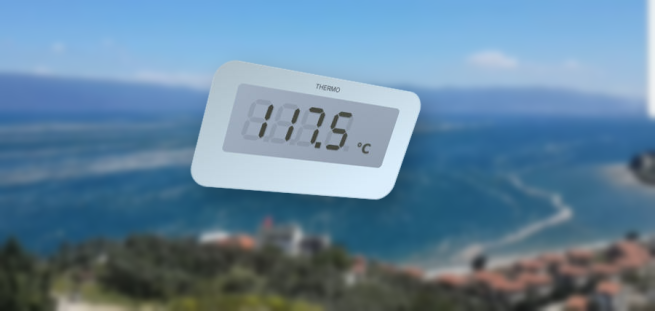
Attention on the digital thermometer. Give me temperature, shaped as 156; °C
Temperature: 117.5; °C
